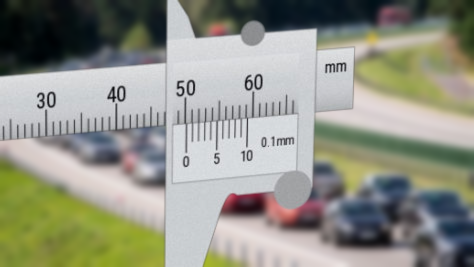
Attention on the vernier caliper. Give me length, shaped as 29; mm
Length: 50.2; mm
